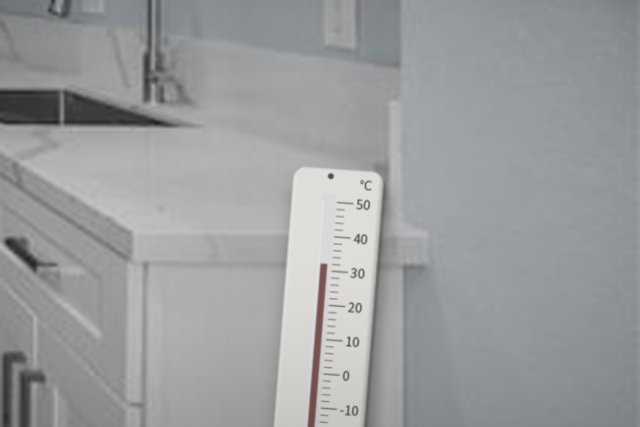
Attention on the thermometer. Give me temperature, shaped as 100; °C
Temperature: 32; °C
